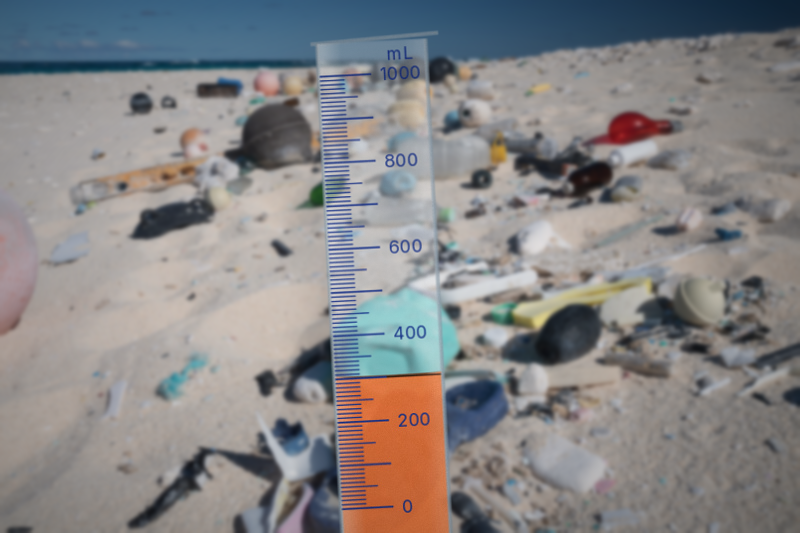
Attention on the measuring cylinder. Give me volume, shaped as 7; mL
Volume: 300; mL
